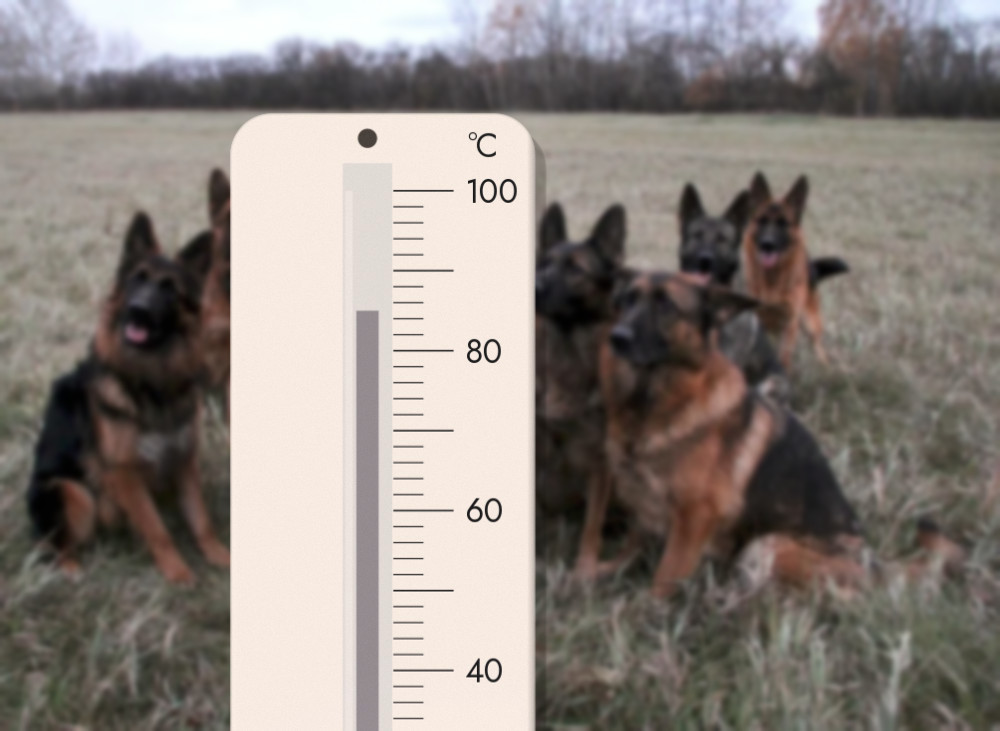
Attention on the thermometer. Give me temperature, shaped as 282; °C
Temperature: 85; °C
